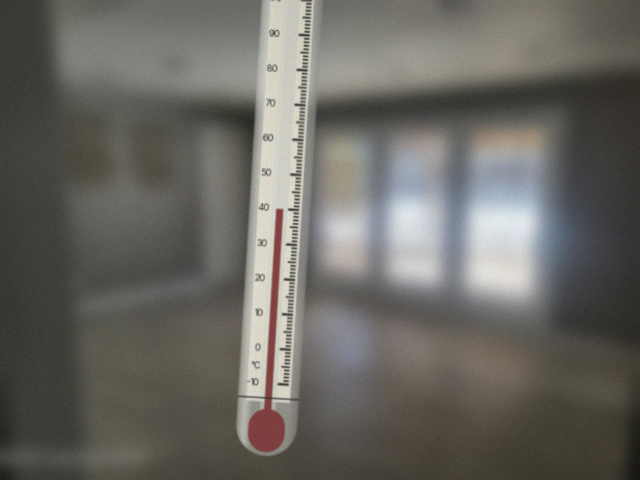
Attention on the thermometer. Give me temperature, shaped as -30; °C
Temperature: 40; °C
